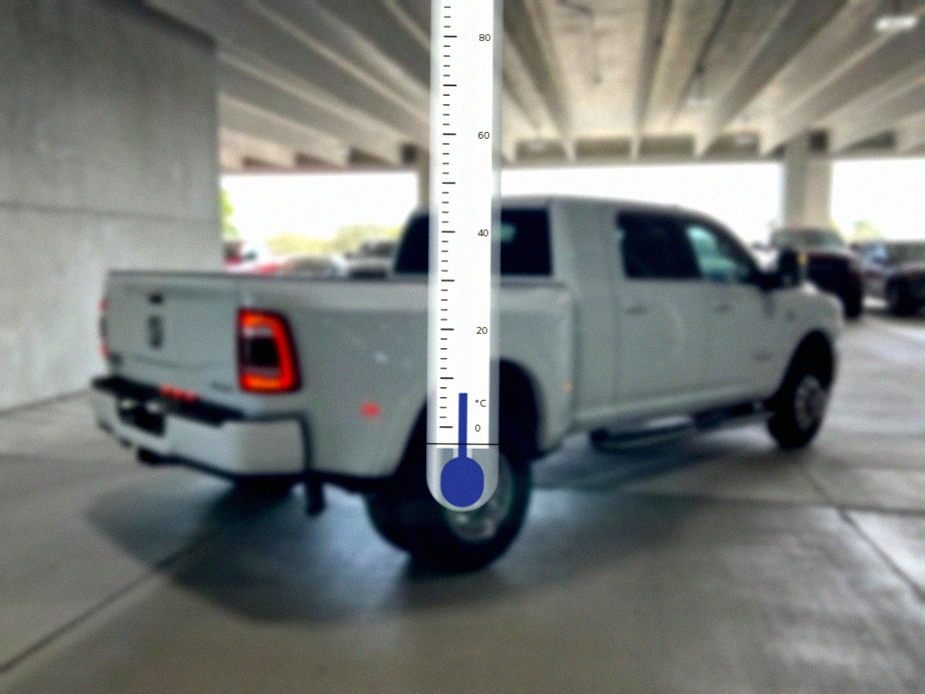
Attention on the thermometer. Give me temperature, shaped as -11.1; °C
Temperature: 7; °C
